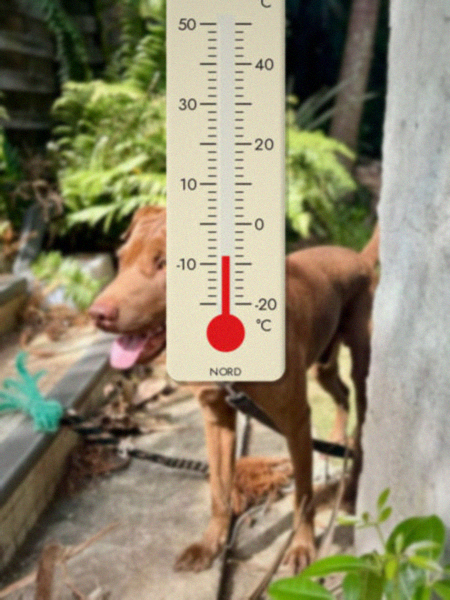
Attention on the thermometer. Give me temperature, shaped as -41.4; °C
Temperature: -8; °C
